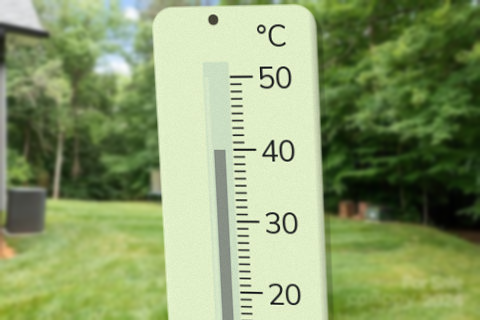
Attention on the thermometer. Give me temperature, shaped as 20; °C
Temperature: 40; °C
